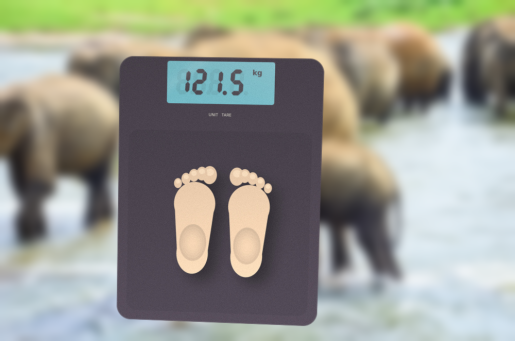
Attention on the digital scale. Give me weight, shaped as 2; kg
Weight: 121.5; kg
